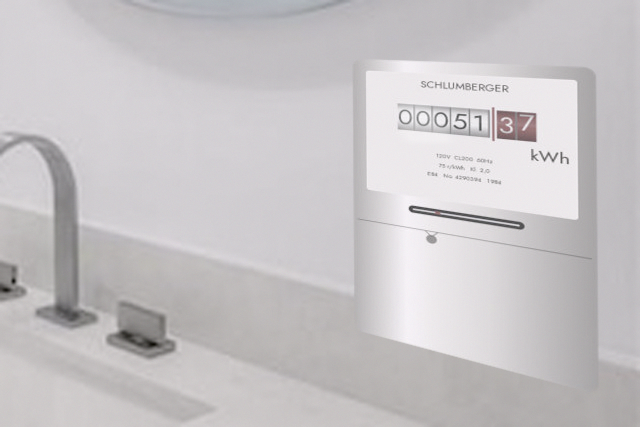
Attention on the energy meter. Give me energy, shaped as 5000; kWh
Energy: 51.37; kWh
